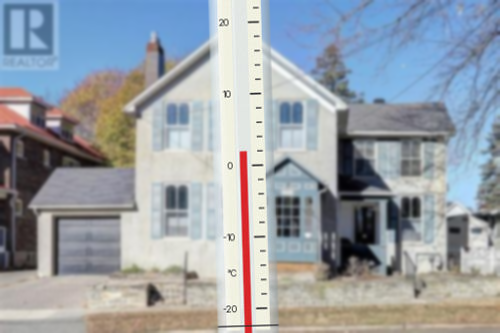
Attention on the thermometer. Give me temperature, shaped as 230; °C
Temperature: 2; °C
